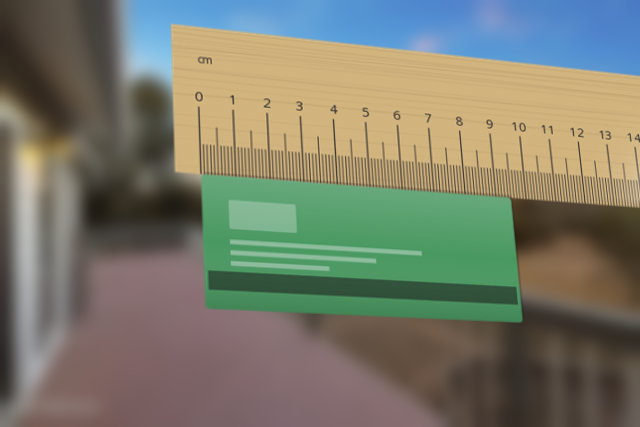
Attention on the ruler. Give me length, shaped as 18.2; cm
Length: 9.5; cm
